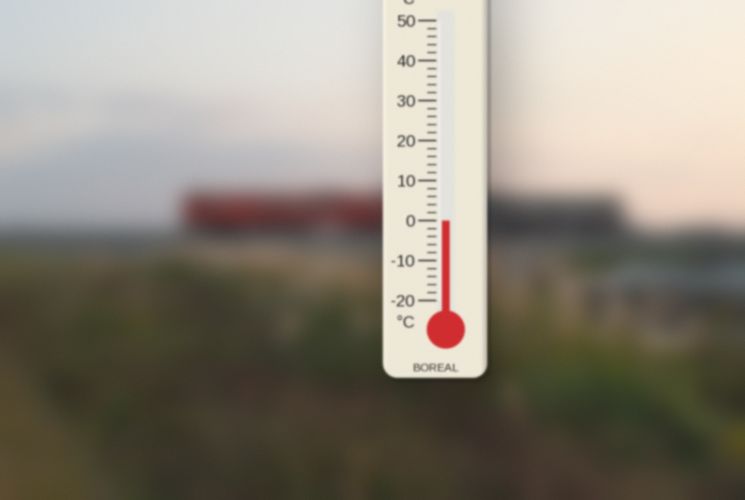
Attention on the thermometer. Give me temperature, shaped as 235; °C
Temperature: 0; °C
